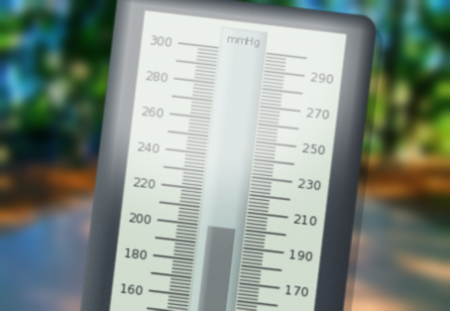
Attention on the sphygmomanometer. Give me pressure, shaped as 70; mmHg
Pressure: 200; mmHg
